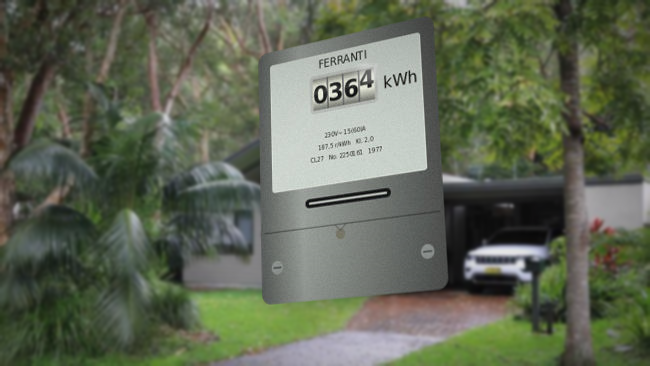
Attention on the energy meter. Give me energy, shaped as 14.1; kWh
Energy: 364; kWh
